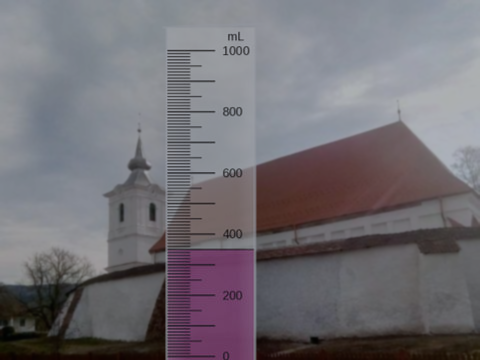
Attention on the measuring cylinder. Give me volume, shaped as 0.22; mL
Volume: 350; mL
